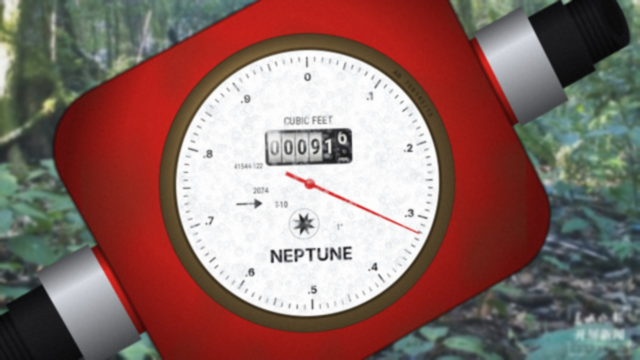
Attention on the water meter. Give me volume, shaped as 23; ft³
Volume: 916.32; ft³
